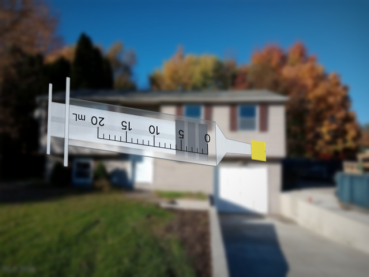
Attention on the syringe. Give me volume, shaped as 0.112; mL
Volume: 0; mL
